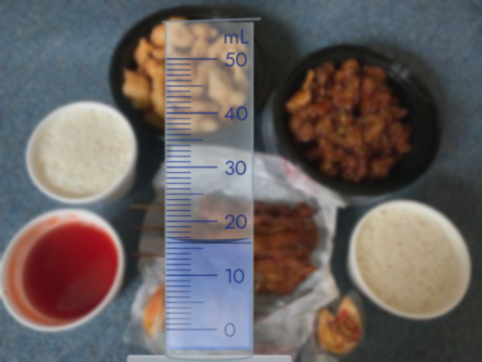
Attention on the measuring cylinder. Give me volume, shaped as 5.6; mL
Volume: 16; mL
